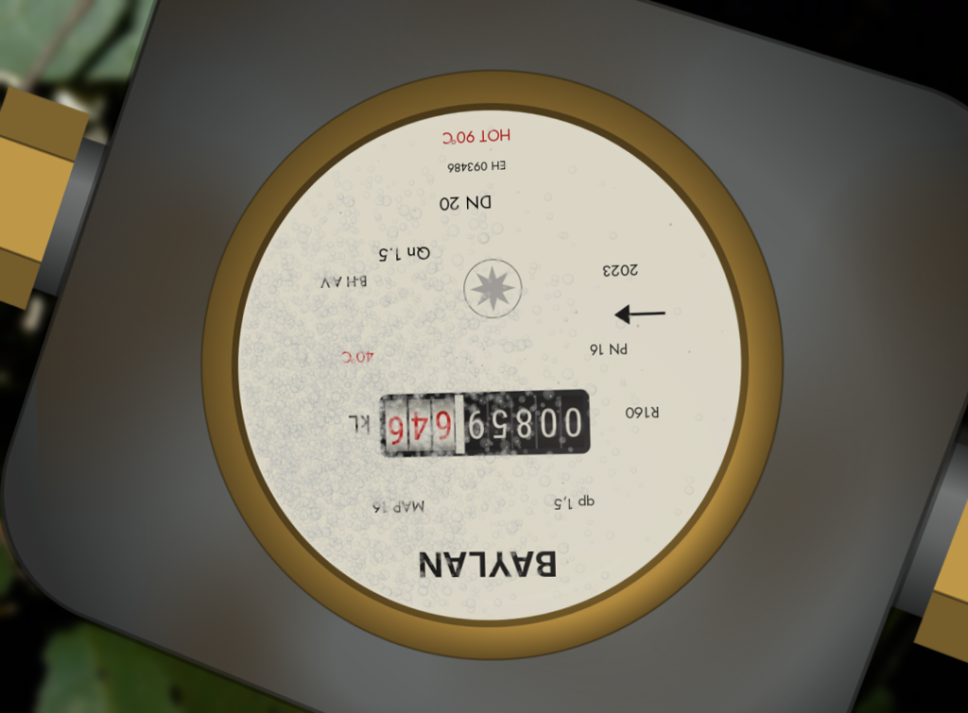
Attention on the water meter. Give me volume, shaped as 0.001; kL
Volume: 859.646; kL
